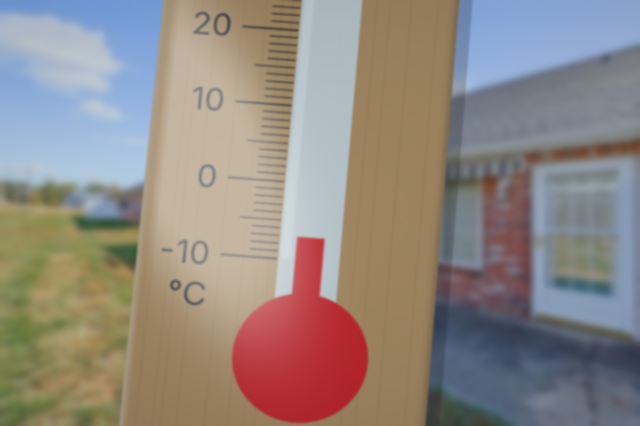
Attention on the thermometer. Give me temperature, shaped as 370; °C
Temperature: -7; °C
